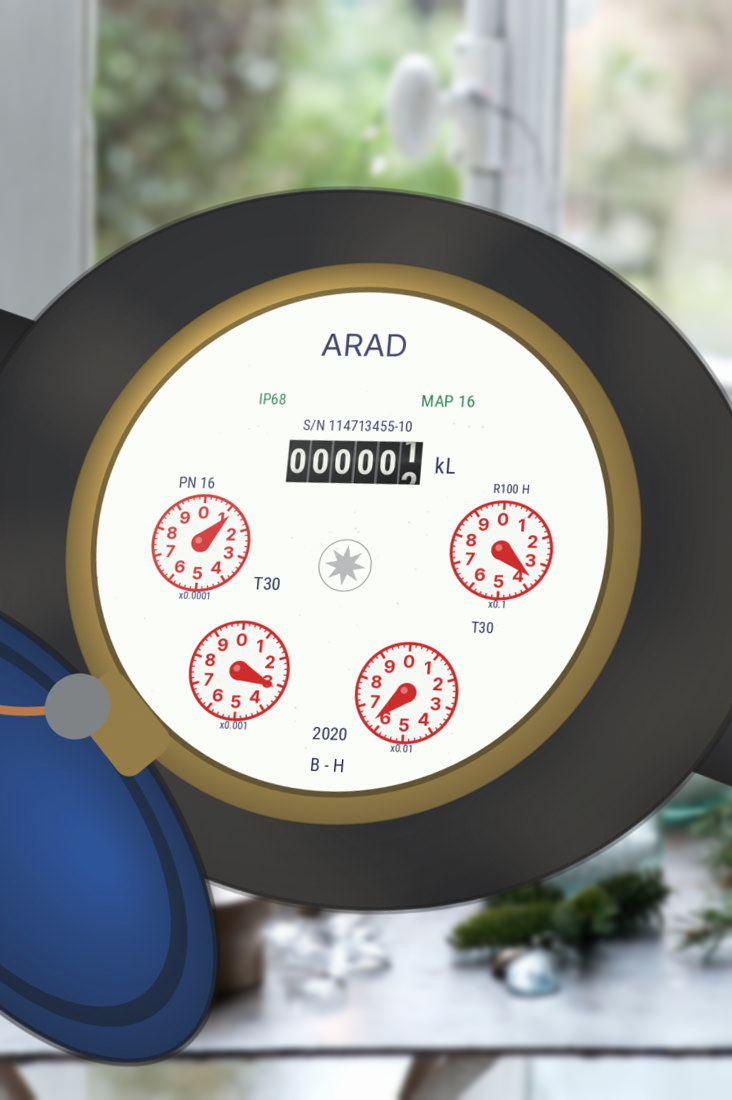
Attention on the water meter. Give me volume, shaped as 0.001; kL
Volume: 1.3631; kL
